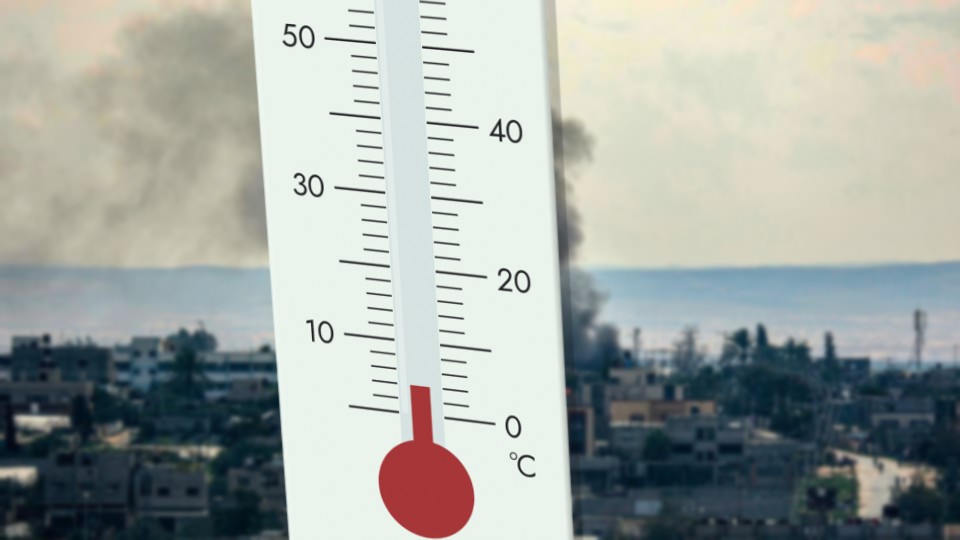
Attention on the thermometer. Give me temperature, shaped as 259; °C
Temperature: 4; °C
